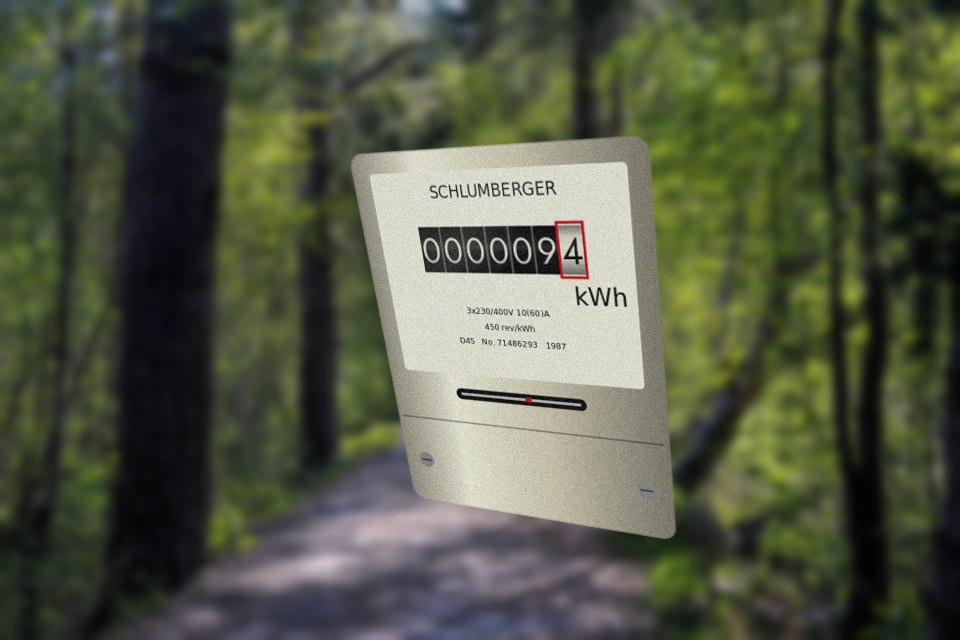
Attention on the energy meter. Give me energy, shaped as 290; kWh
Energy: 9.4; kWh
